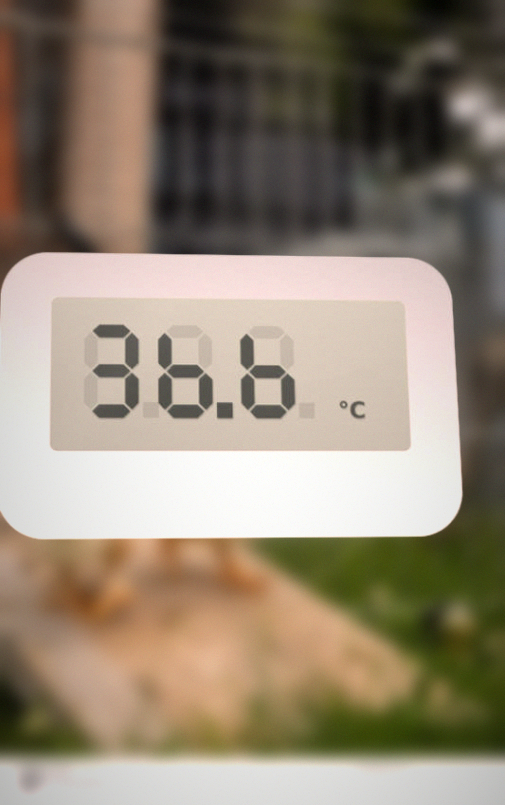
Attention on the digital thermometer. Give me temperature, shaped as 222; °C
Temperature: 36.6; °C
